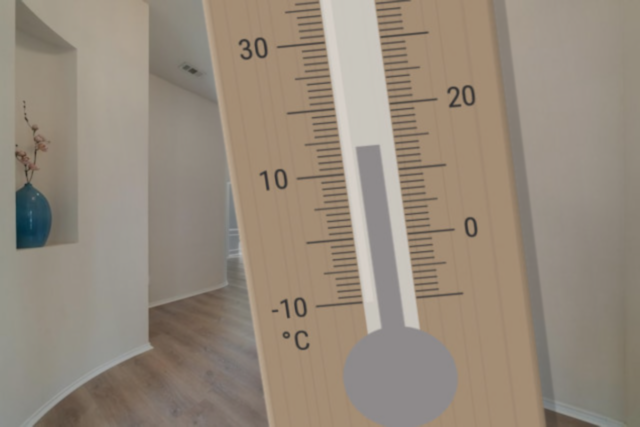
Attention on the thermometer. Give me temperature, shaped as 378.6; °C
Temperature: 14; °C
